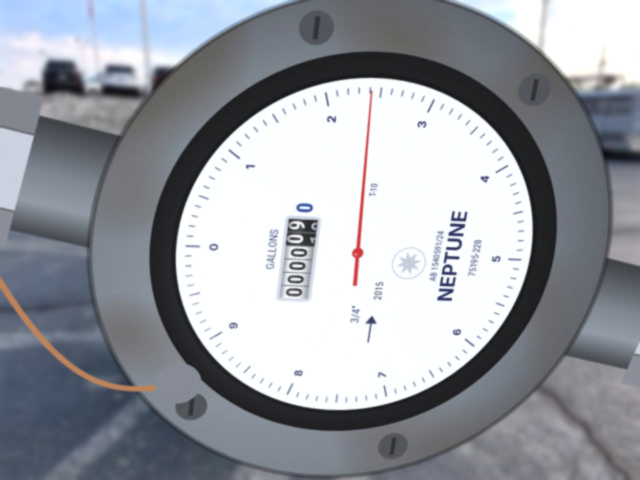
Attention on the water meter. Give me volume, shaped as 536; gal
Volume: 92.4; gal
